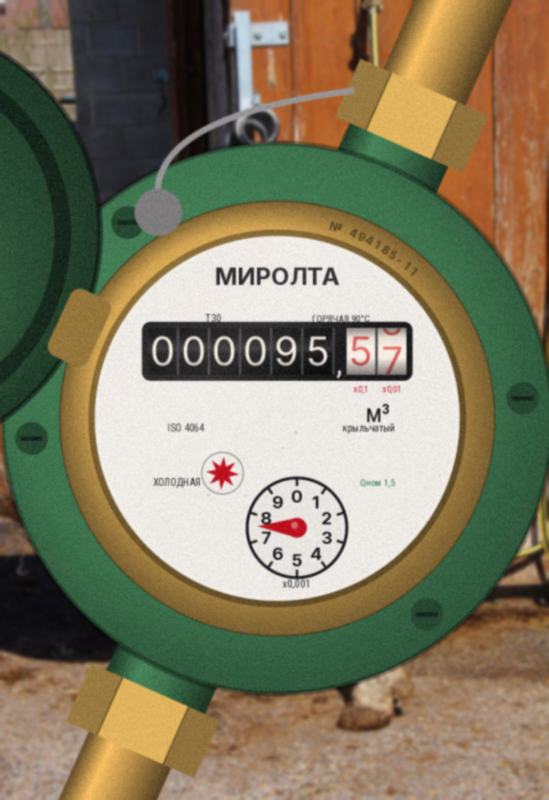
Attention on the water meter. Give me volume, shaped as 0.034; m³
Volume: 95.567; m³
